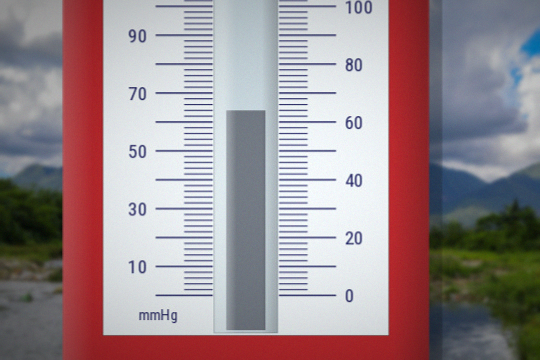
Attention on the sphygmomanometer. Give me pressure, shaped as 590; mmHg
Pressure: 64; mmHg
